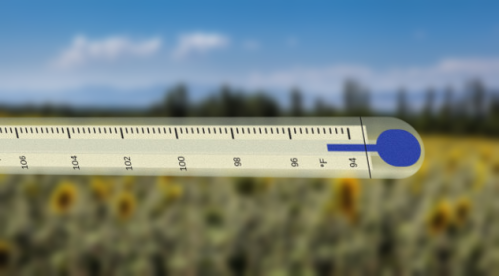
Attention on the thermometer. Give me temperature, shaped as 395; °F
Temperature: 94.8; °F
